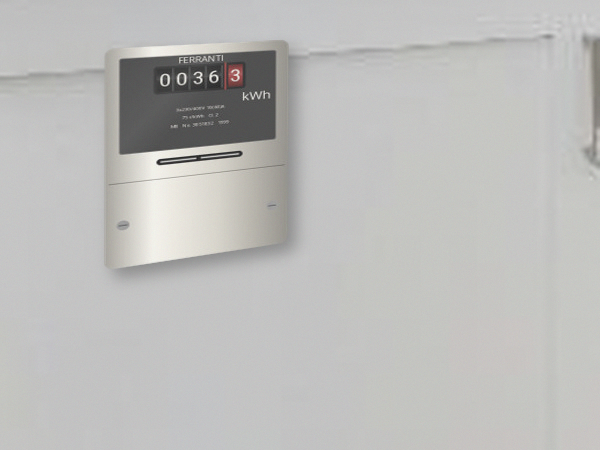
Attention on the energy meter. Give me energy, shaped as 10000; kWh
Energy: 36.3; kWh
